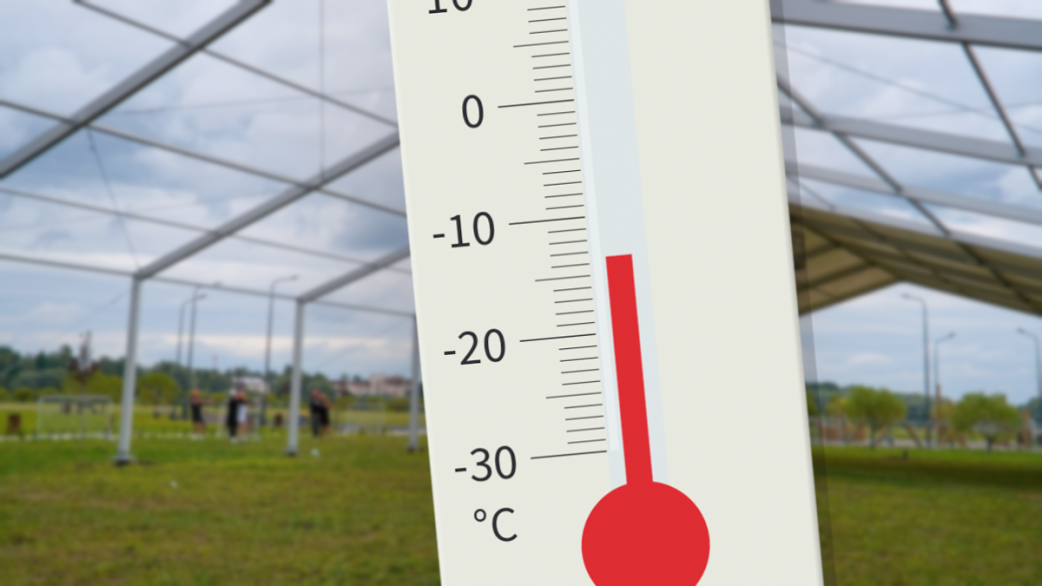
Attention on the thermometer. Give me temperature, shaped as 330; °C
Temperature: -13.5; °C
